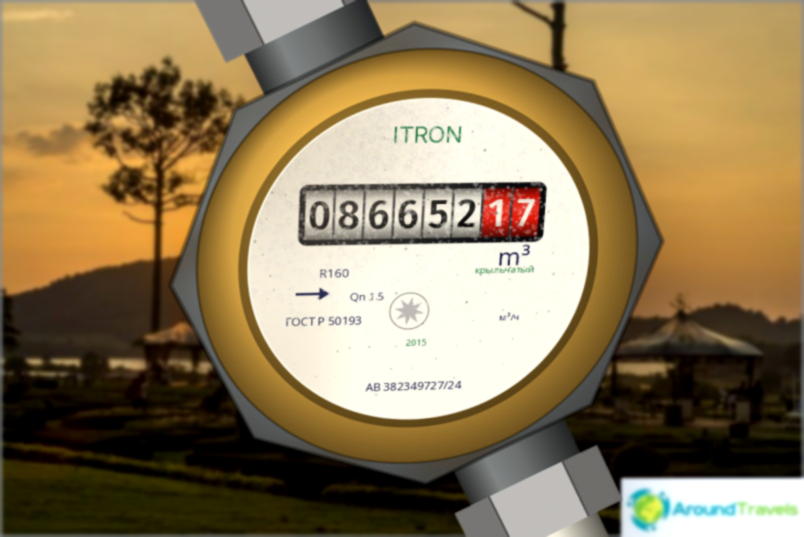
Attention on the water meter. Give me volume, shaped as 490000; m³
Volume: 86652.17; m³
